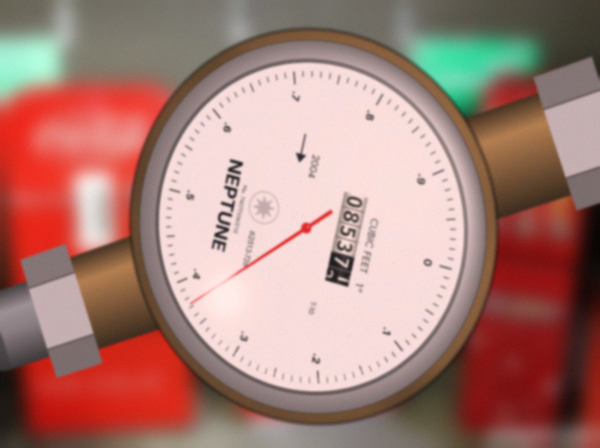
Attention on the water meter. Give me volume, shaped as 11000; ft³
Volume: 85371.37; ft³
